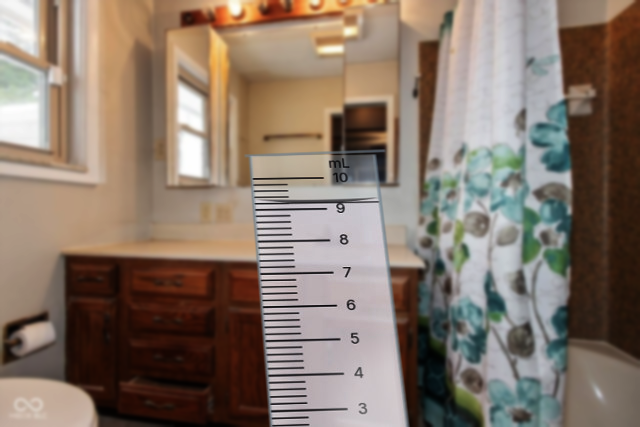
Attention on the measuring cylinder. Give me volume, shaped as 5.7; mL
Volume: 9.2; mL
